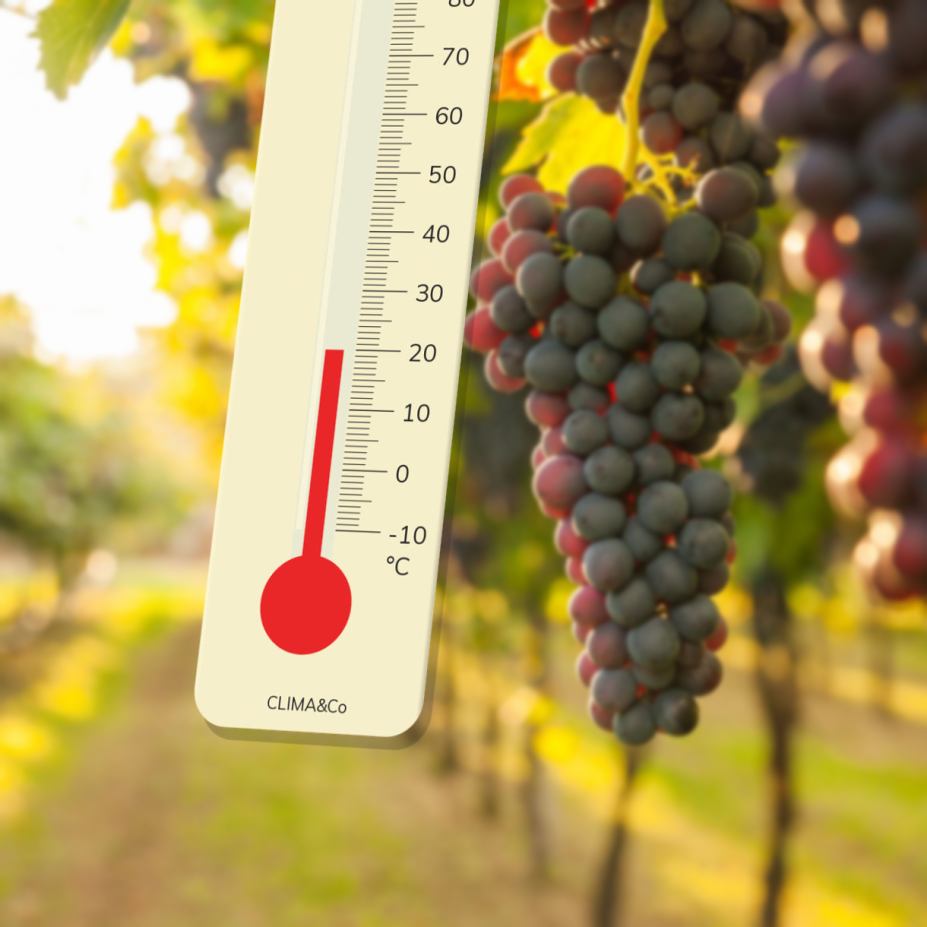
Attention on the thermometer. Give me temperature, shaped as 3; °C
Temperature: 20; °C
